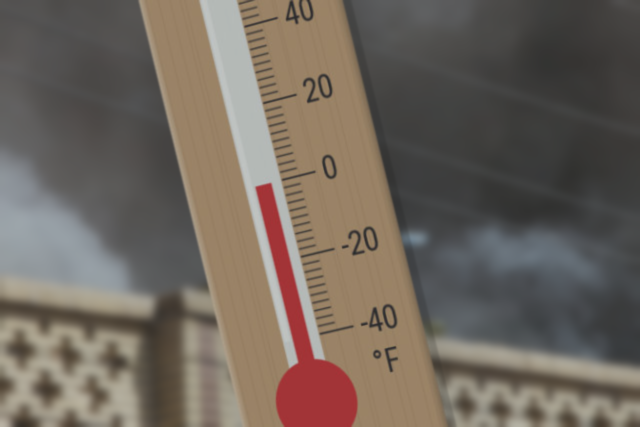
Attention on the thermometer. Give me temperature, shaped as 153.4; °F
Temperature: 0; °F
